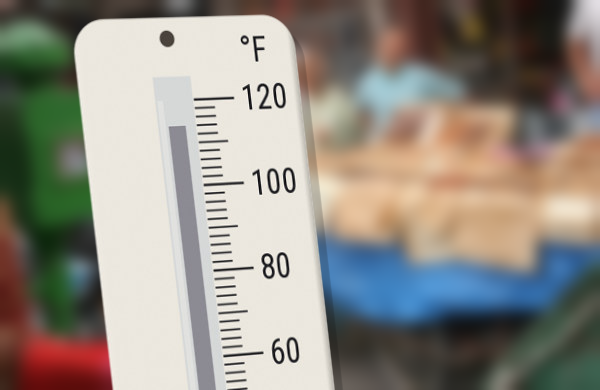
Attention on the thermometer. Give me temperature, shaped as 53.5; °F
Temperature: 114; °F
